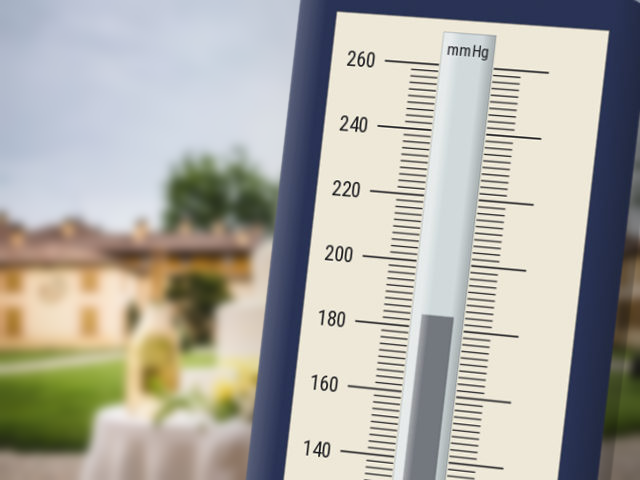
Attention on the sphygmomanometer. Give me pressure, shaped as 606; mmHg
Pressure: 184; mmHg
